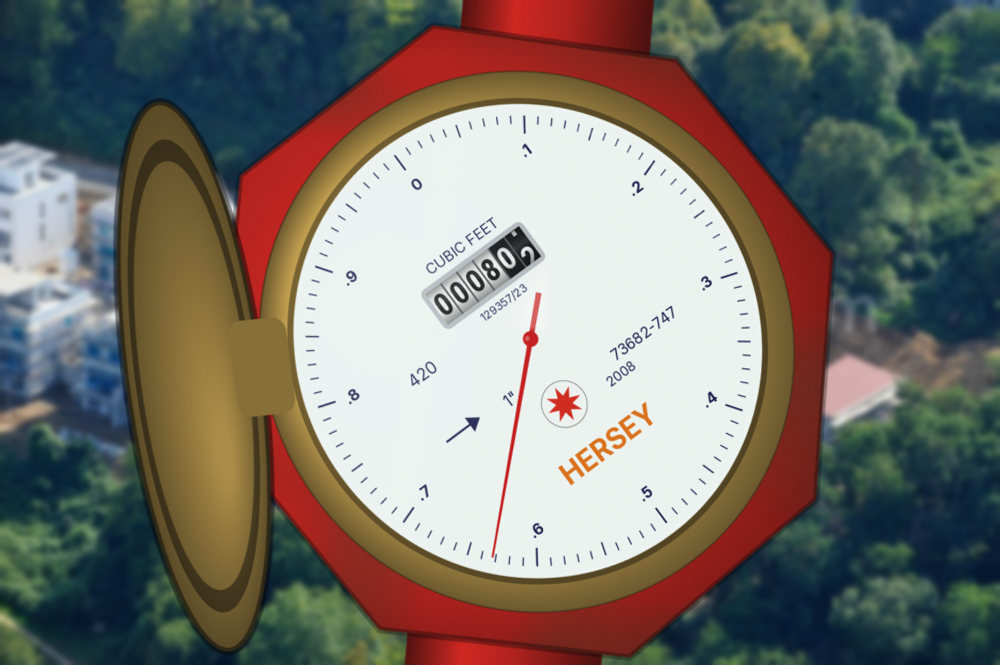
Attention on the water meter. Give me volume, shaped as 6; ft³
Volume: 801.63; ft³
